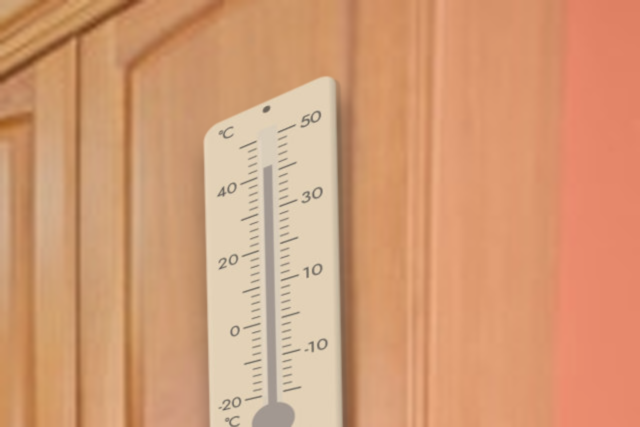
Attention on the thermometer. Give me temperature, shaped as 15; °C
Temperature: 42; °C
